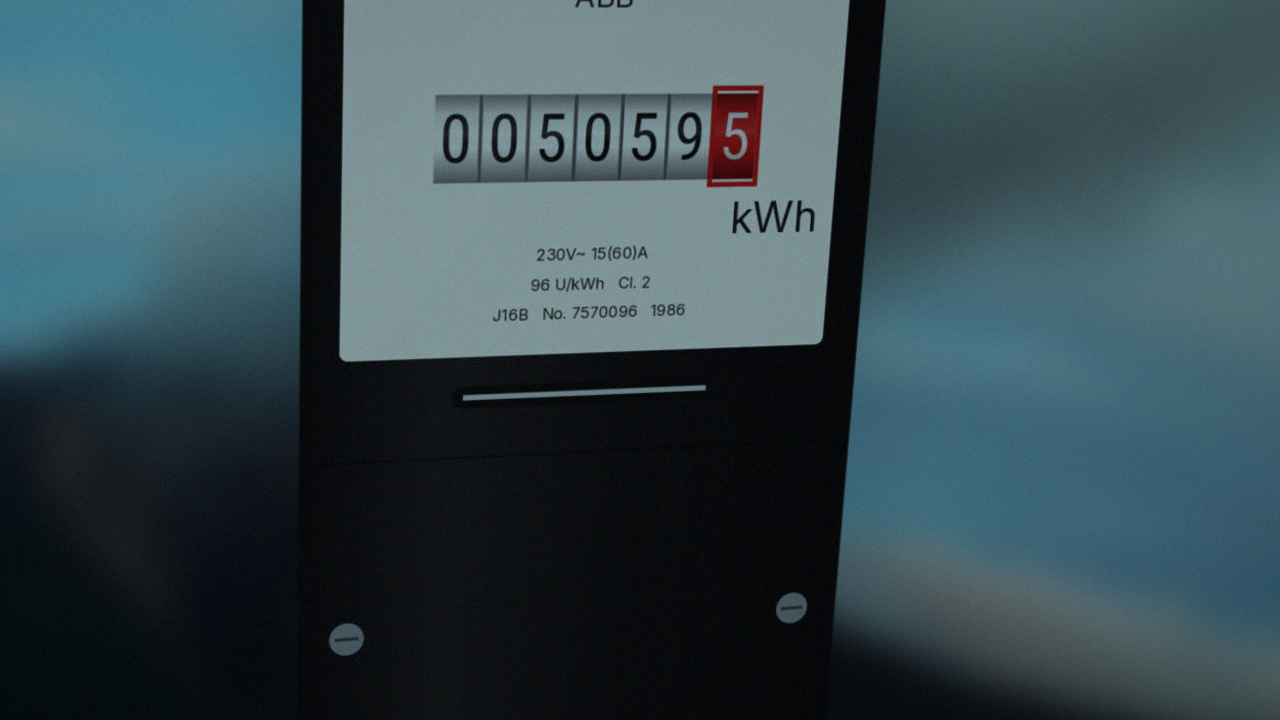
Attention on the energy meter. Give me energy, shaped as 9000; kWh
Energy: 5059.5; kWh
